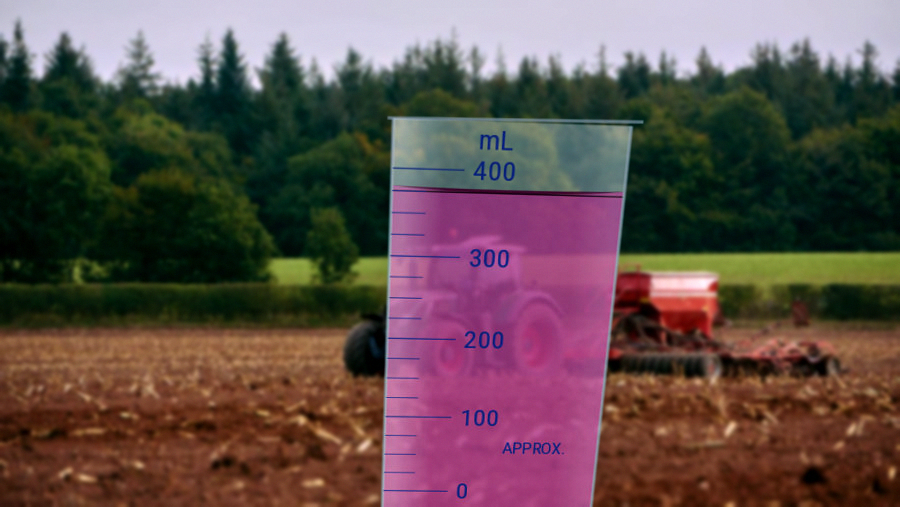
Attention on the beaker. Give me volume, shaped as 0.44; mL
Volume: 375; mL
